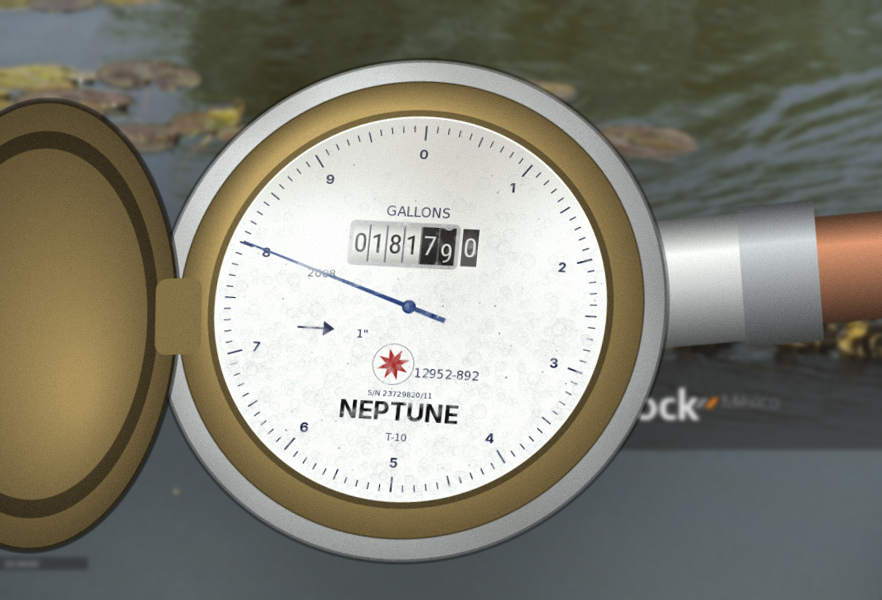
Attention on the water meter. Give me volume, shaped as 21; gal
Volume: 181788.0; gal
